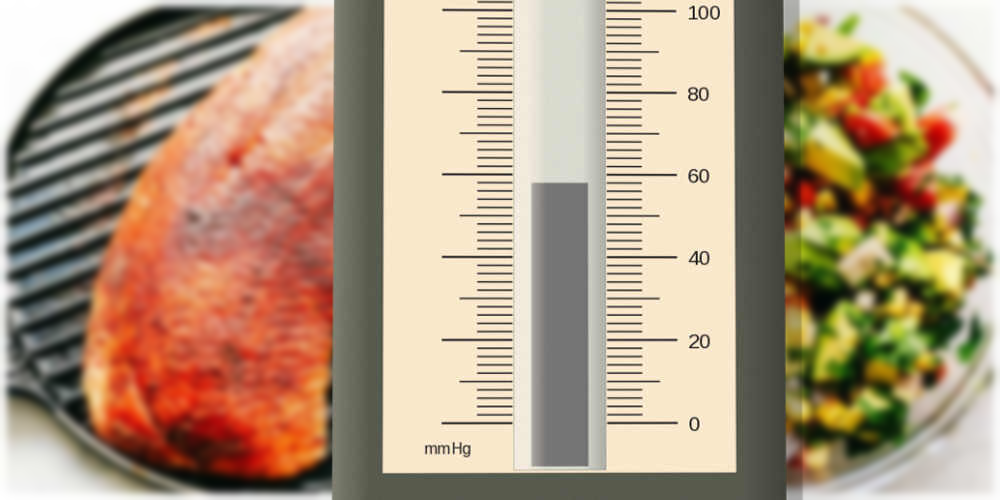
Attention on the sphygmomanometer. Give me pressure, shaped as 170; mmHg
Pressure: 58; mmHg
